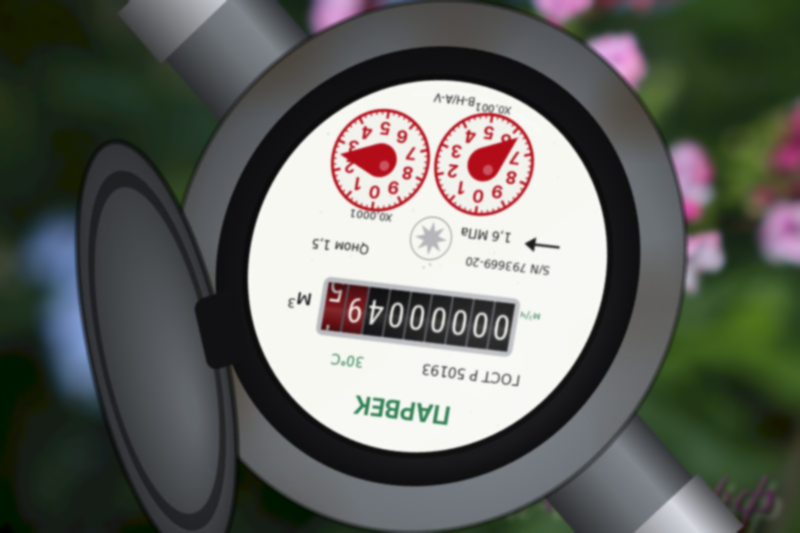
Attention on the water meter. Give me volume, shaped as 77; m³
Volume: 4.9462; m³
